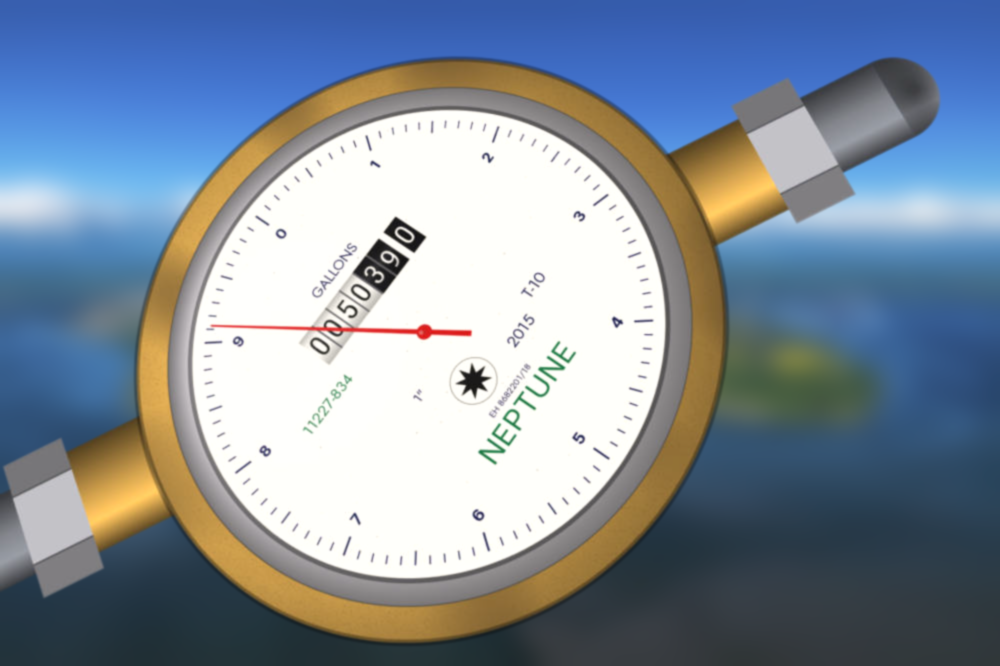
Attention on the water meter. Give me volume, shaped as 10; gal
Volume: 50389.1; gal
